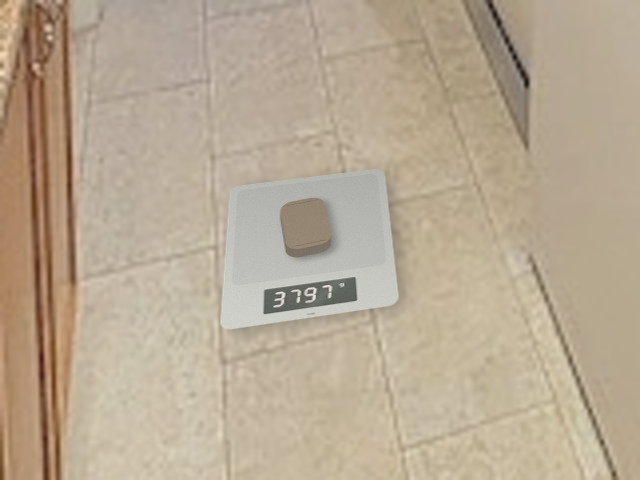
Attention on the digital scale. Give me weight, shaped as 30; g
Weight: 3797; g
